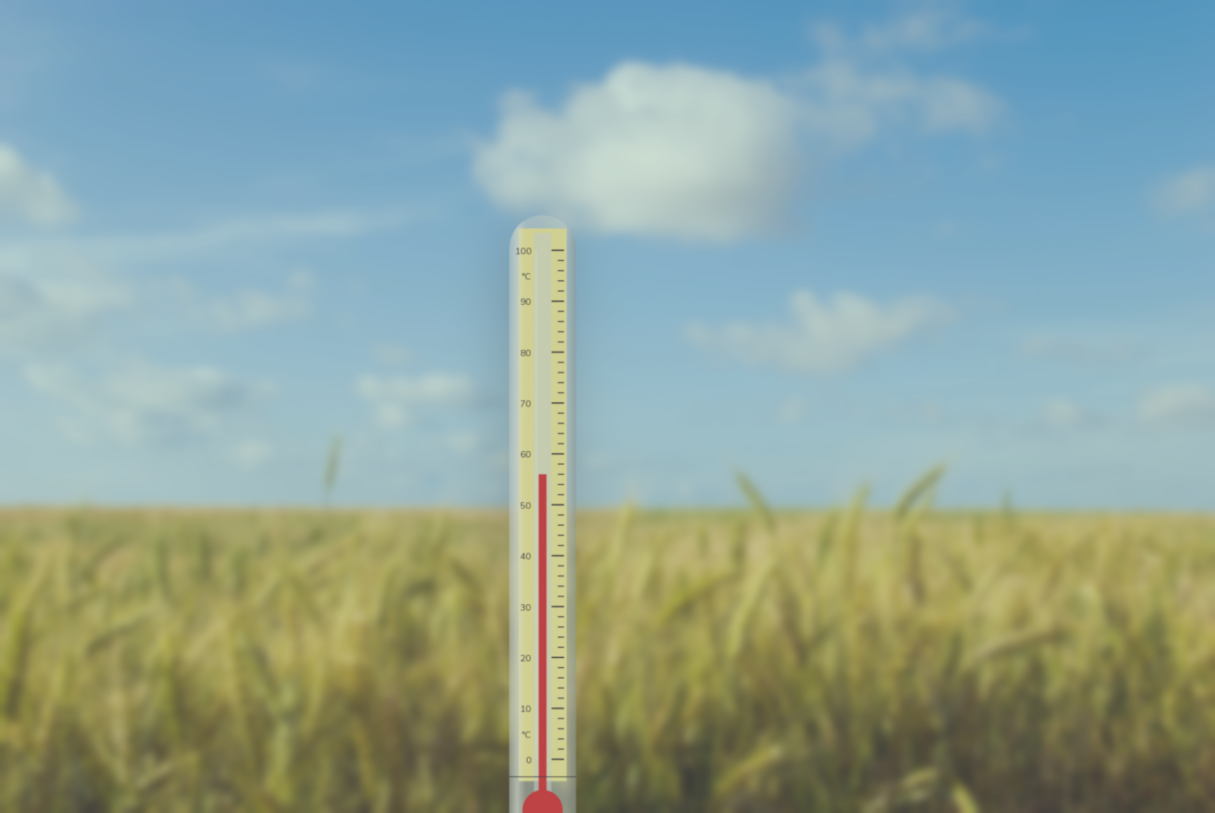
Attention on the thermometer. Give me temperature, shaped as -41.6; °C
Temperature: 56; °C
